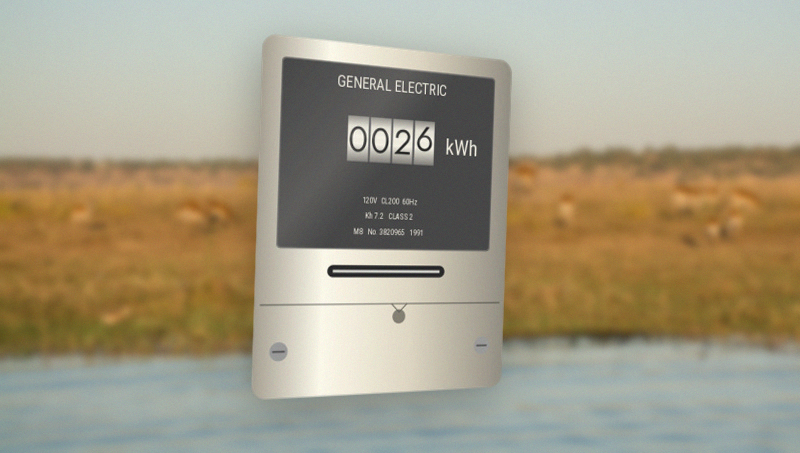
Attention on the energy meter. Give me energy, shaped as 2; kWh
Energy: 26; kWh
